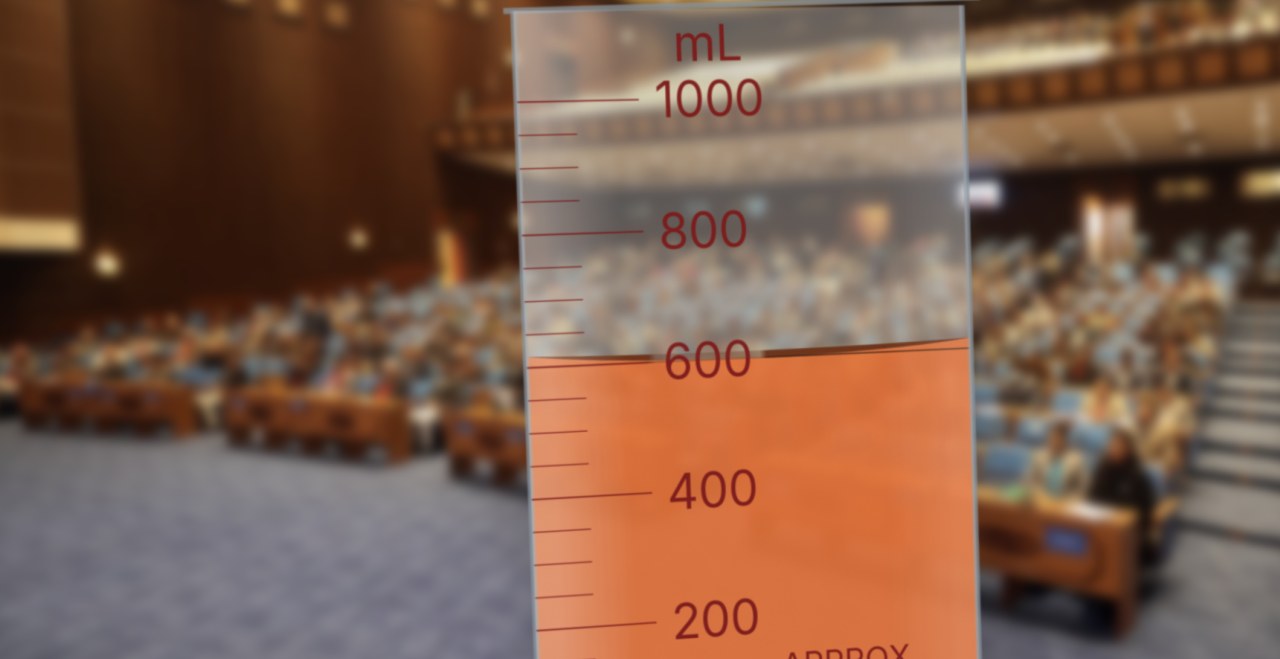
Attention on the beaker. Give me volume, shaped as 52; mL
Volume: 600; mL
